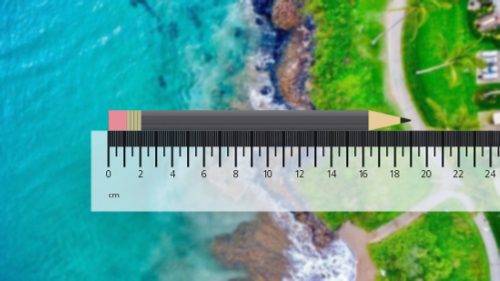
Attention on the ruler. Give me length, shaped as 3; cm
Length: 19; cm
